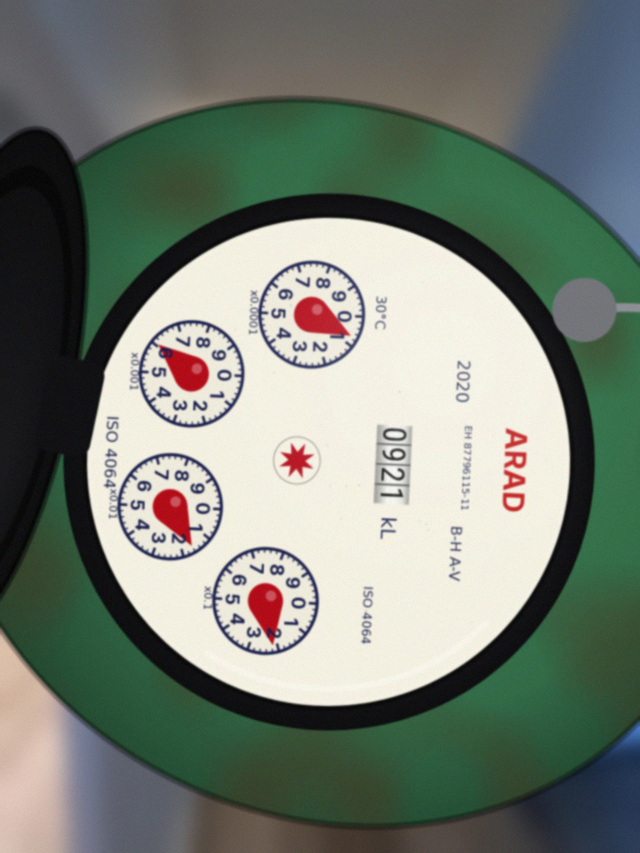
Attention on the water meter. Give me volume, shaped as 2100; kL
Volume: 921.2160; kL
